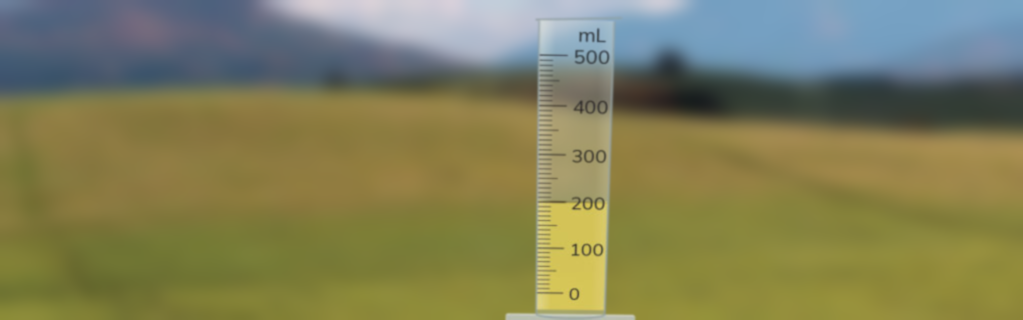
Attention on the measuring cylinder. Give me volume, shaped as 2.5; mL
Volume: 200; mL
